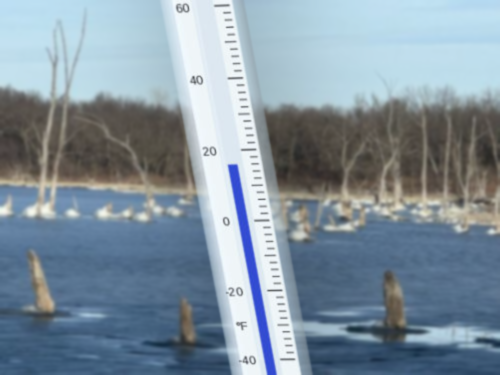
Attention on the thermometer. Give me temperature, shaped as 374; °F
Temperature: 16; °F
